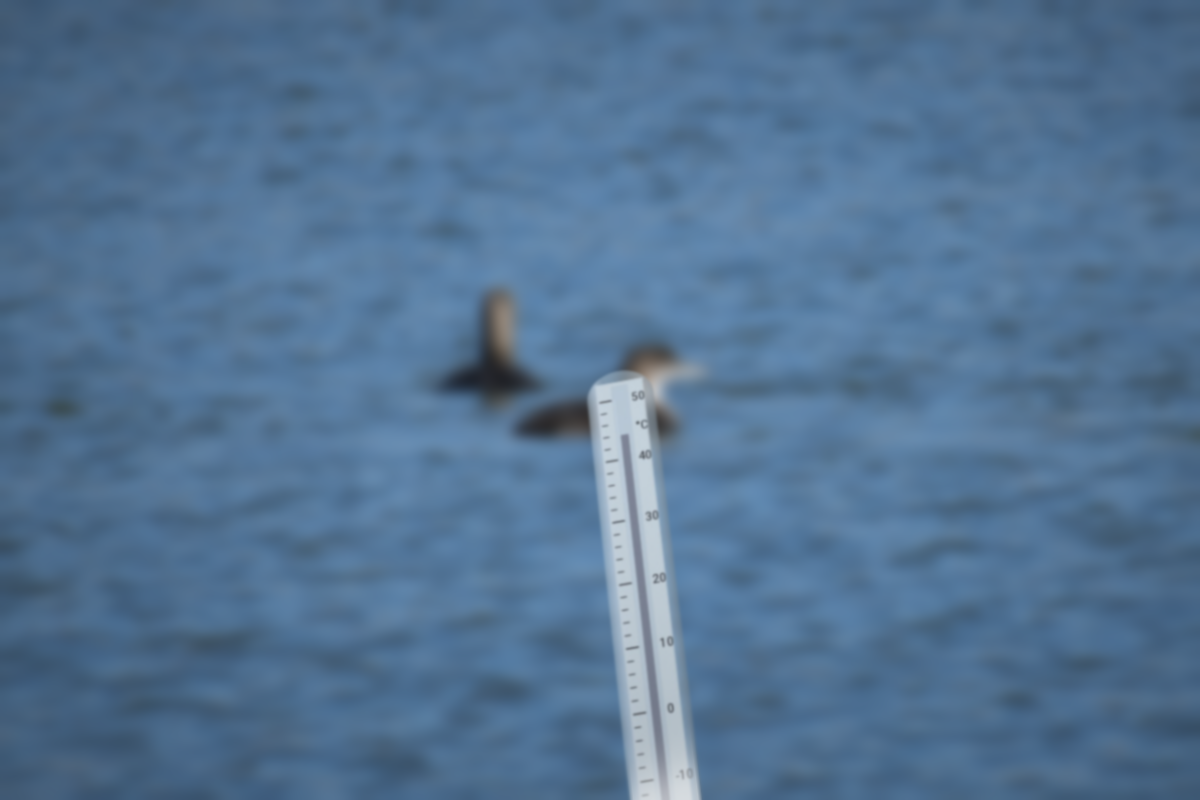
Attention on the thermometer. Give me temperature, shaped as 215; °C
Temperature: 44; °C
